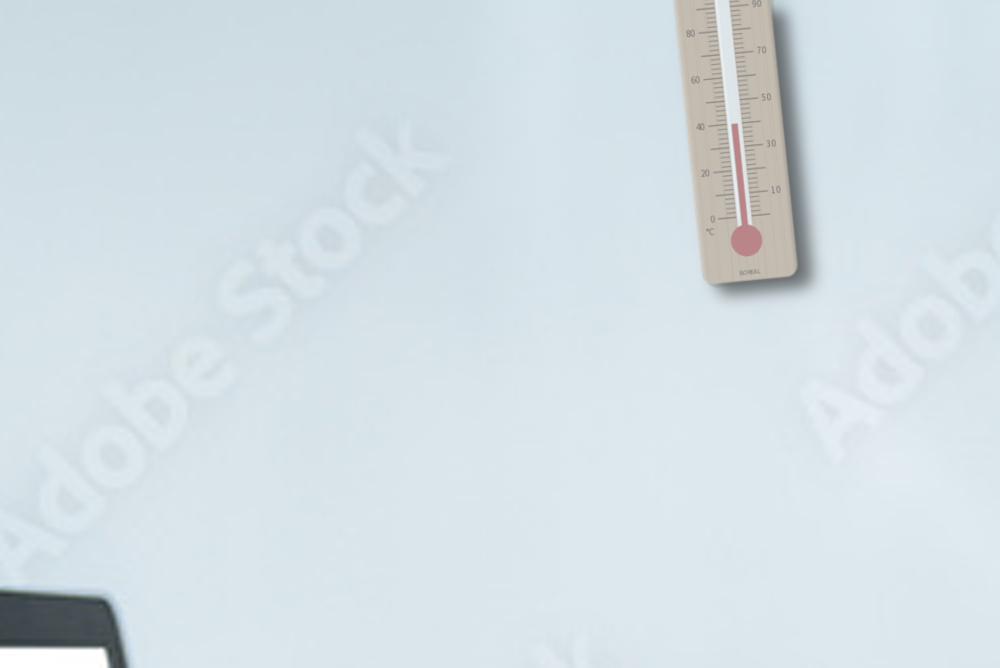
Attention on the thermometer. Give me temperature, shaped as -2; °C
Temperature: 40; °C
